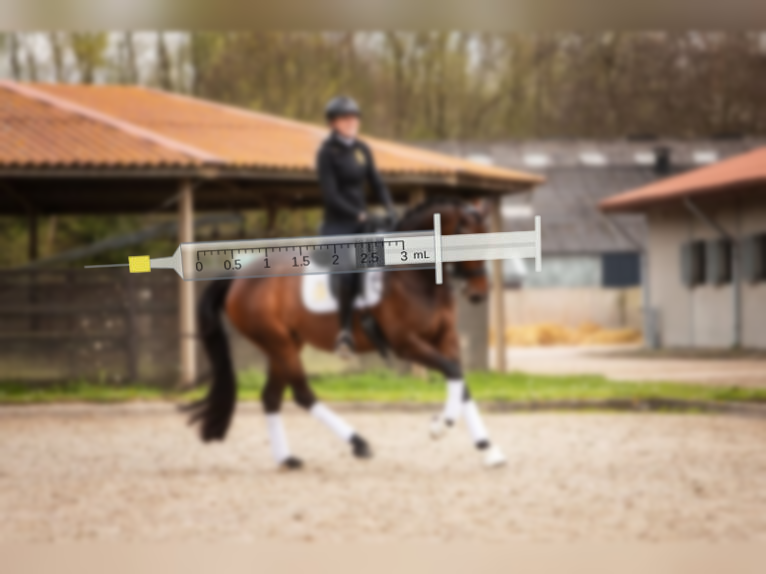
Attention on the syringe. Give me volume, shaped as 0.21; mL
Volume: 2.3; mL
